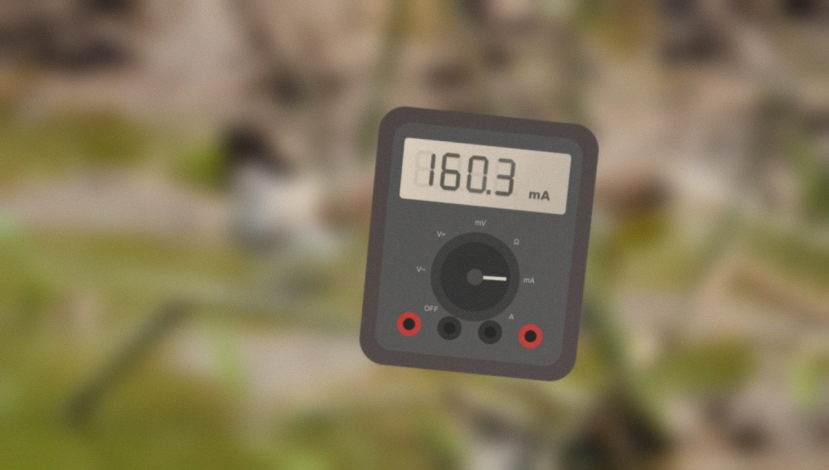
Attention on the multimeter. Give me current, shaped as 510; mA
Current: 160.3; mA
